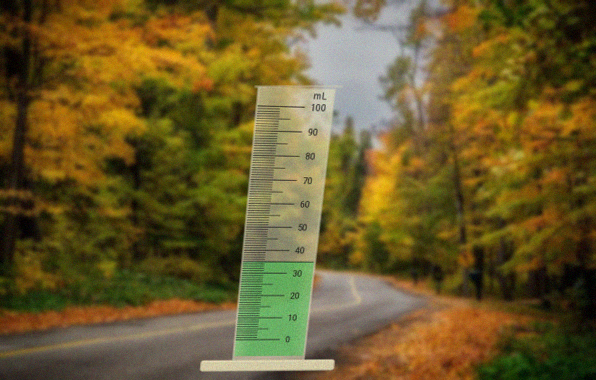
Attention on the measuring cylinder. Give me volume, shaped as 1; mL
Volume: 35; mL
